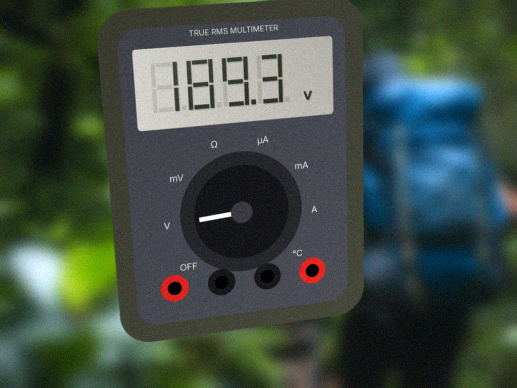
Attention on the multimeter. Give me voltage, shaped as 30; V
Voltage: 189.3; V
